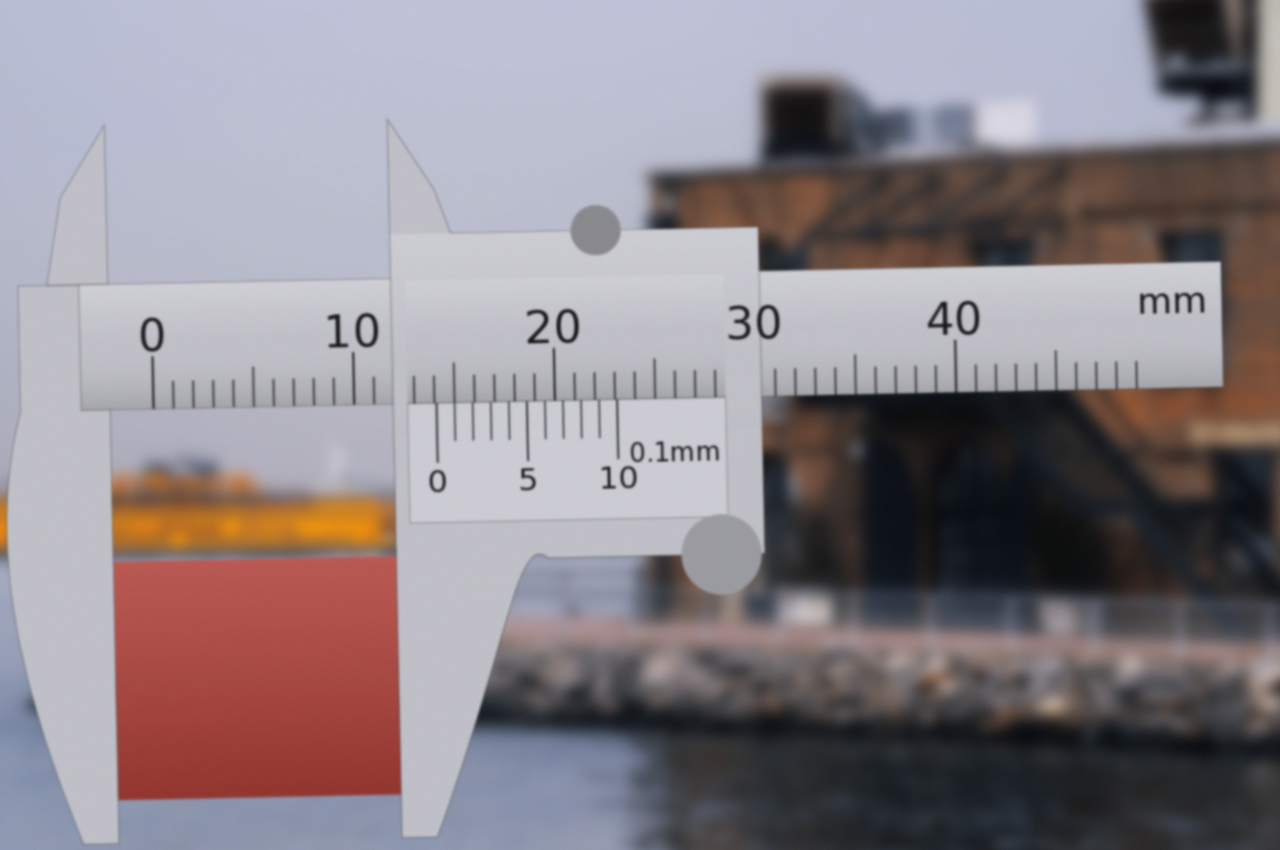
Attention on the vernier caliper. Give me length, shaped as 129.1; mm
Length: 14.1; mm
